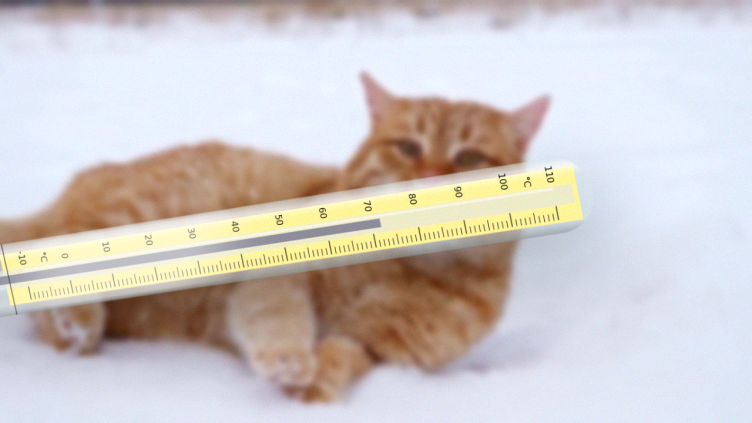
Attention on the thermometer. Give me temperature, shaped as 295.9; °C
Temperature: 72; °C
